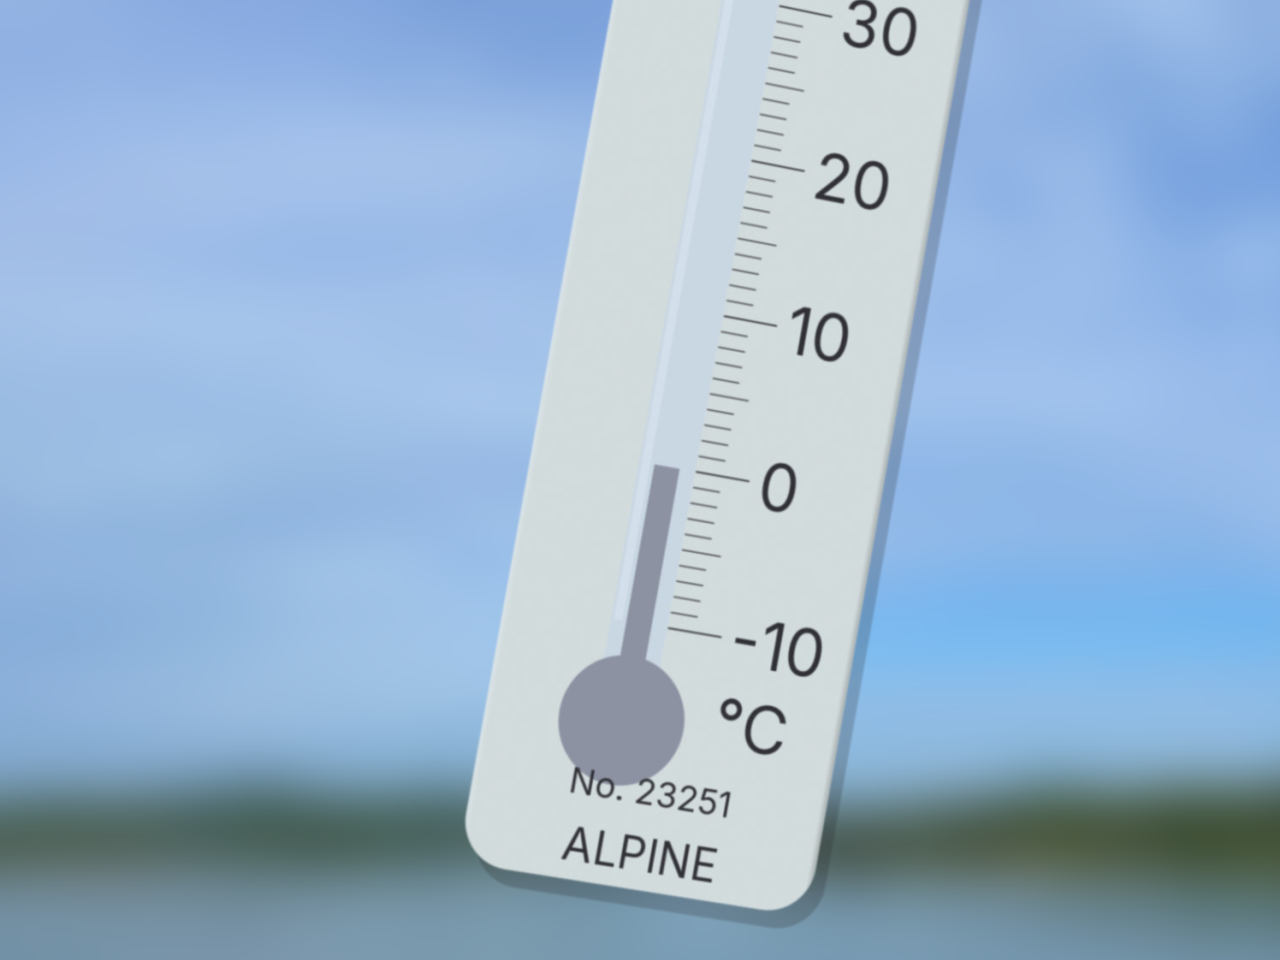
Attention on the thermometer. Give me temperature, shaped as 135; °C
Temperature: 0; °C
